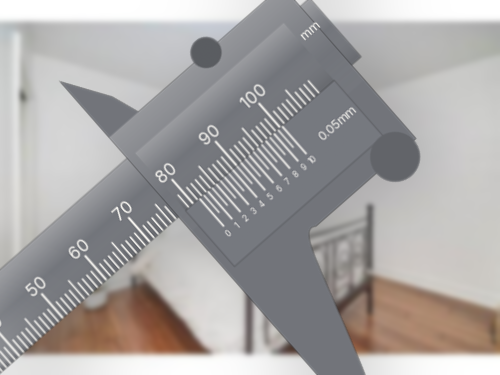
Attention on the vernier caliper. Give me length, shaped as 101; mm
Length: 81.4; mm
